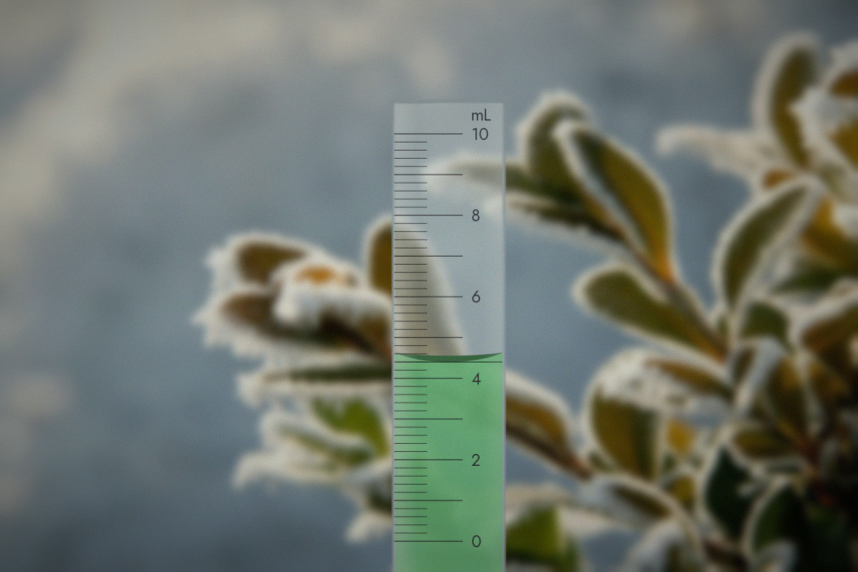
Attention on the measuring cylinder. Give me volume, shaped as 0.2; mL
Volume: 4.4; mL
